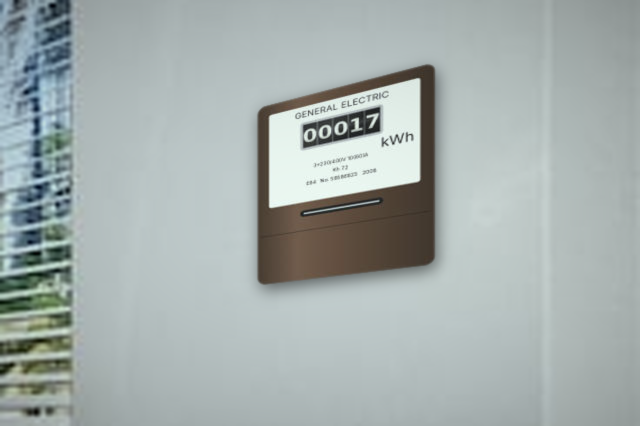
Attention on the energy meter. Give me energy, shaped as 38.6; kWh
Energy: 17; kWh
